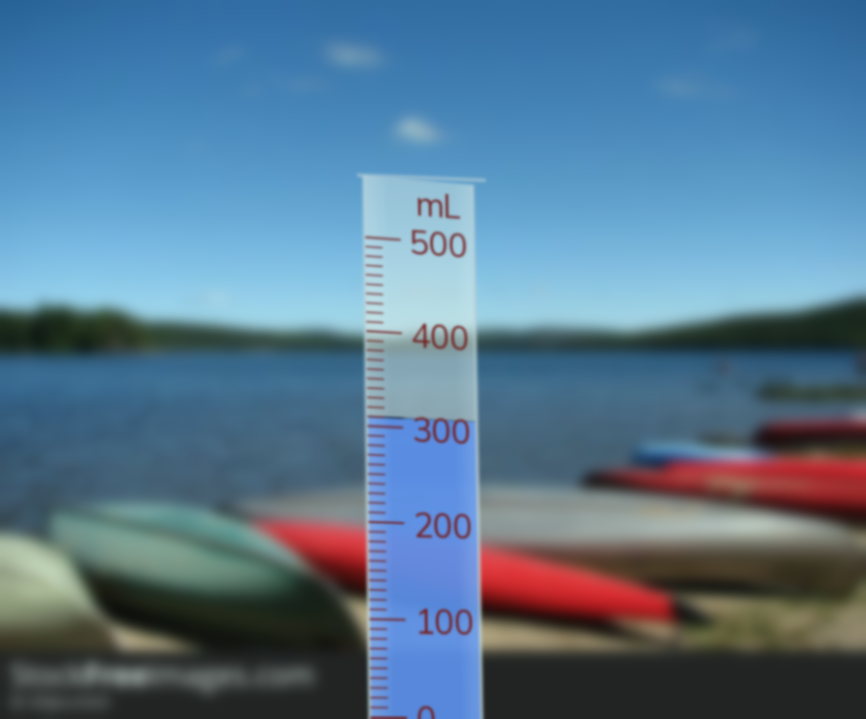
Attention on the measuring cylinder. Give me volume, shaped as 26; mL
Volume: 310; mL
